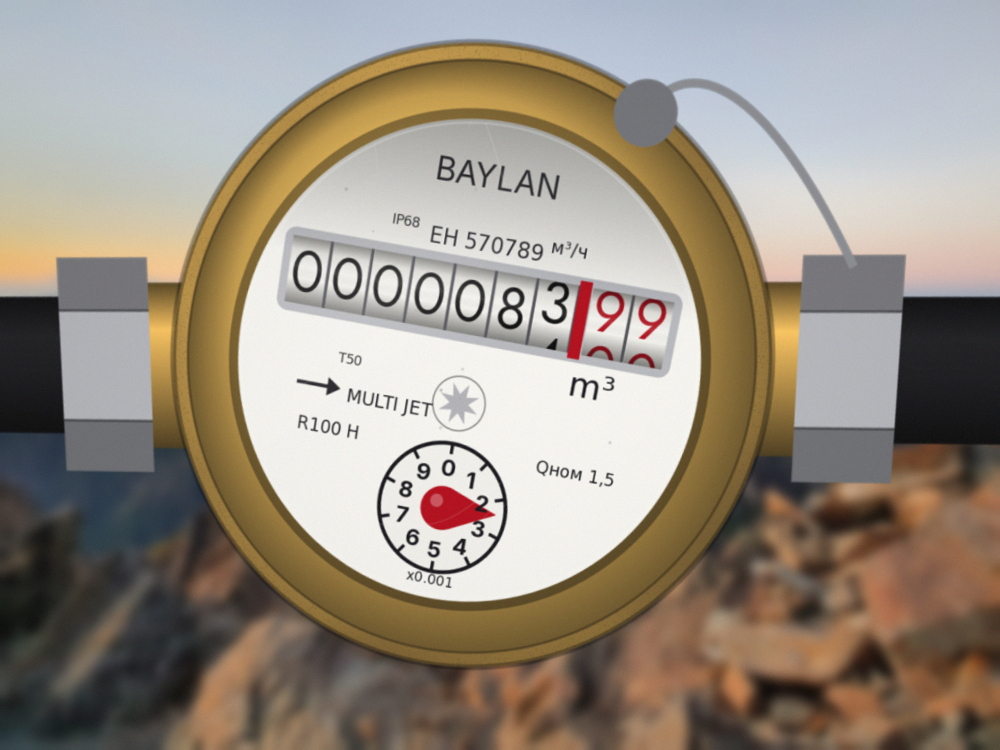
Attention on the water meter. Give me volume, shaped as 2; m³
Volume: 83.992; m³
